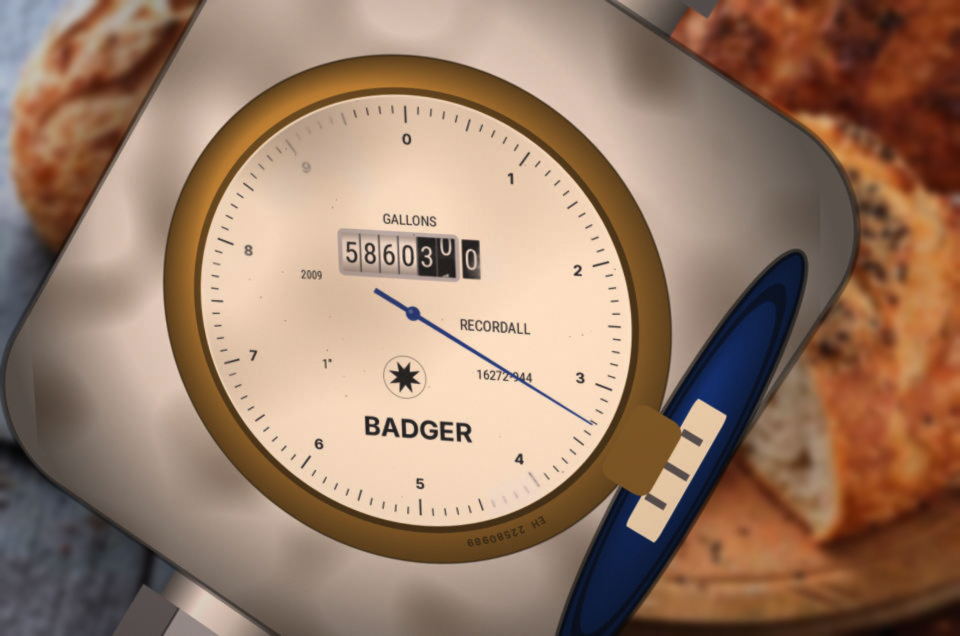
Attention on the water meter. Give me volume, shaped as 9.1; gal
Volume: 5860303.3; gal
